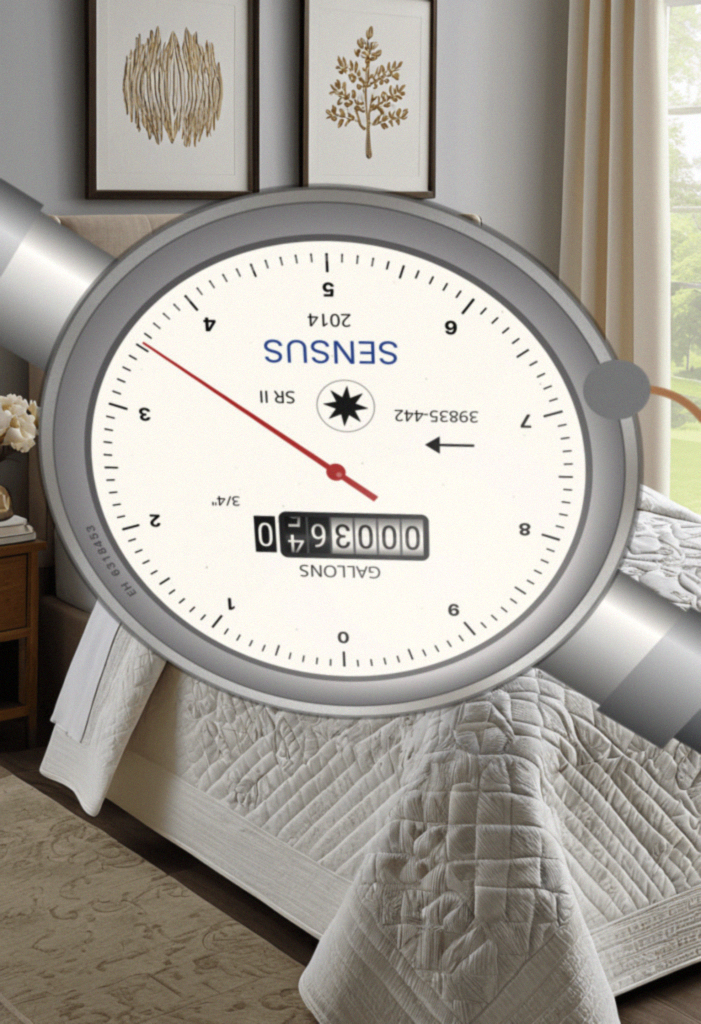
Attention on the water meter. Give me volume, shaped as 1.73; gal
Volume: 3643.5; gal
